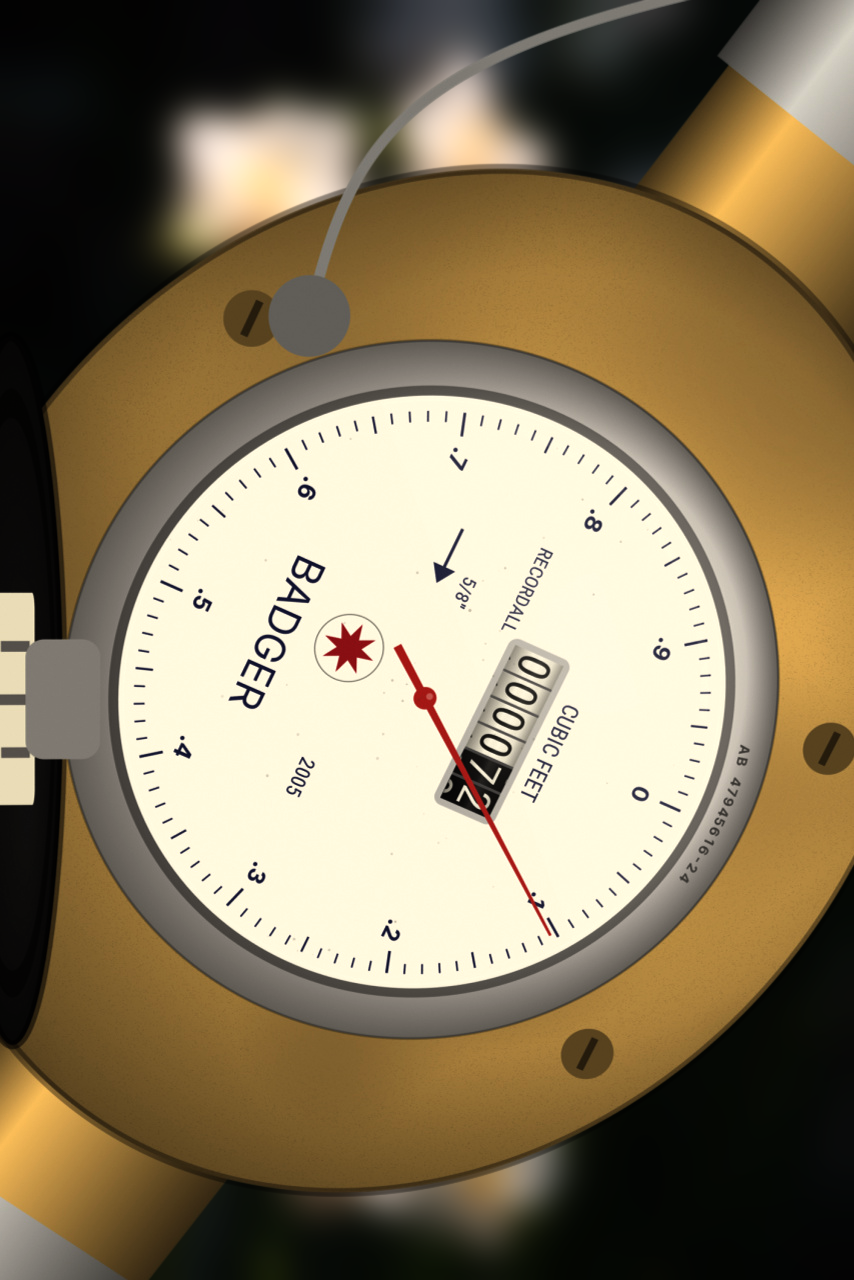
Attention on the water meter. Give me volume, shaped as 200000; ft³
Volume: 72.10; ft³
